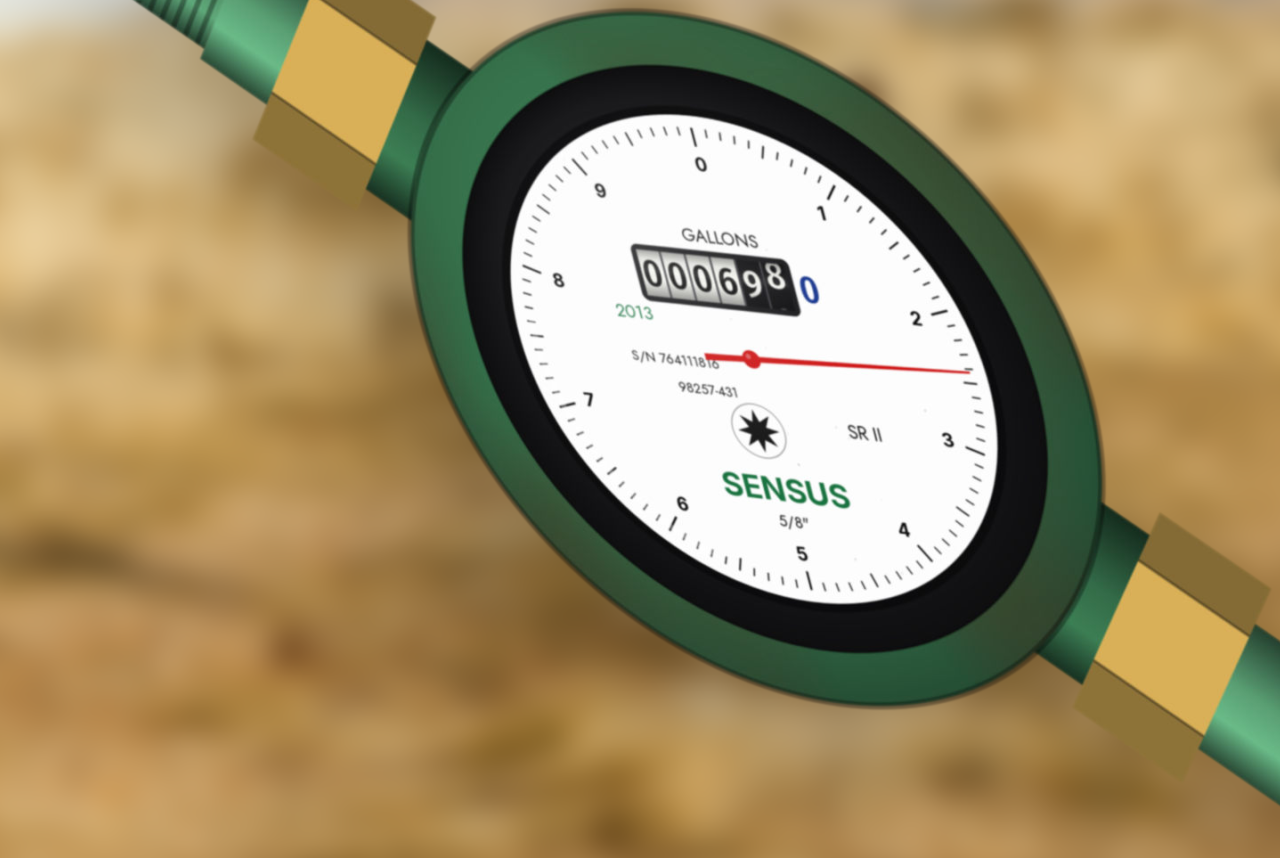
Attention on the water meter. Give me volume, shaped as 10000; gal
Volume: 6982.4; gal
